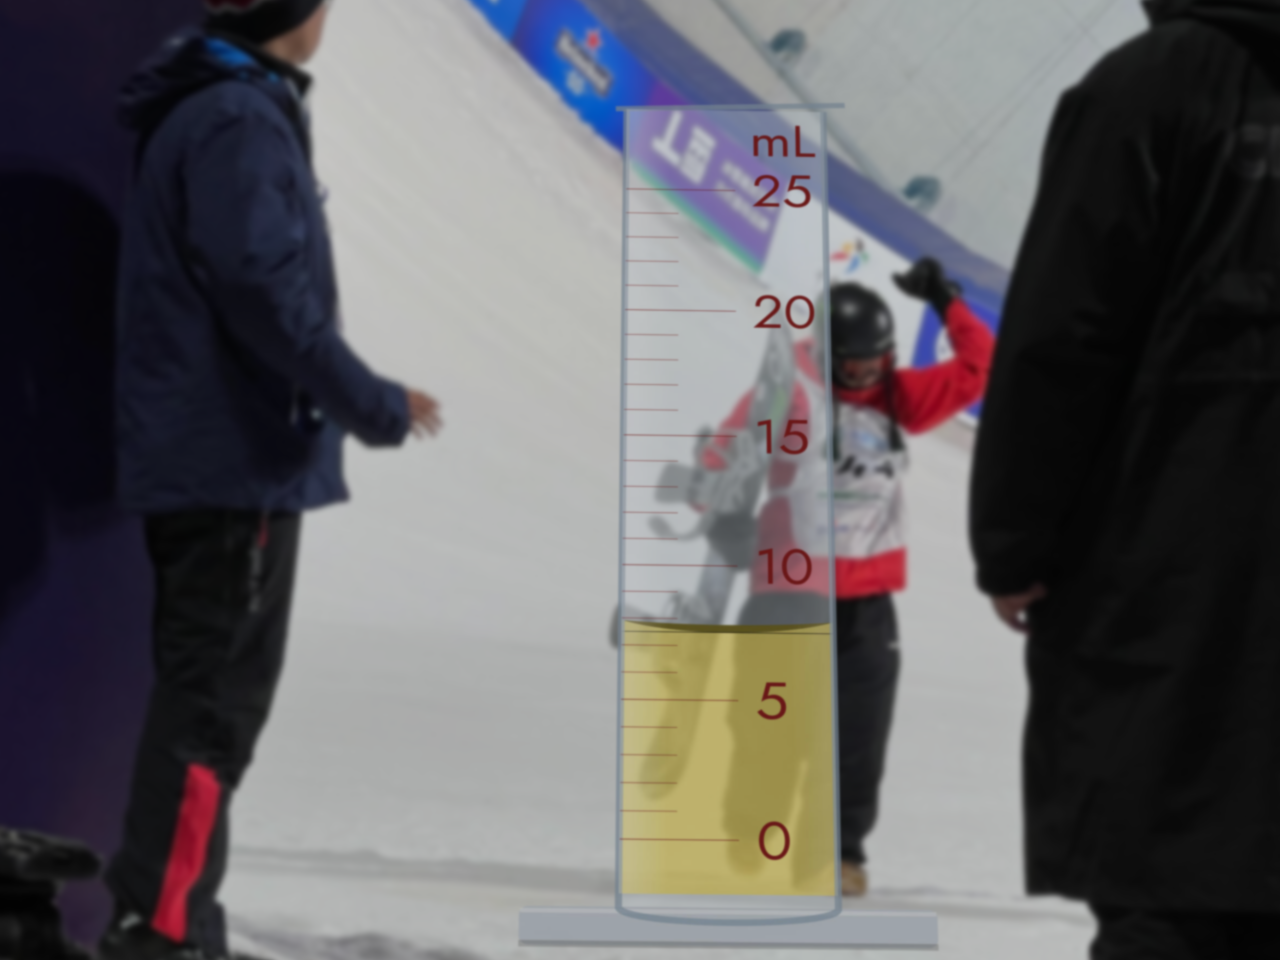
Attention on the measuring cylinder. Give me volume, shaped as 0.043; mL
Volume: 7.5; mL
